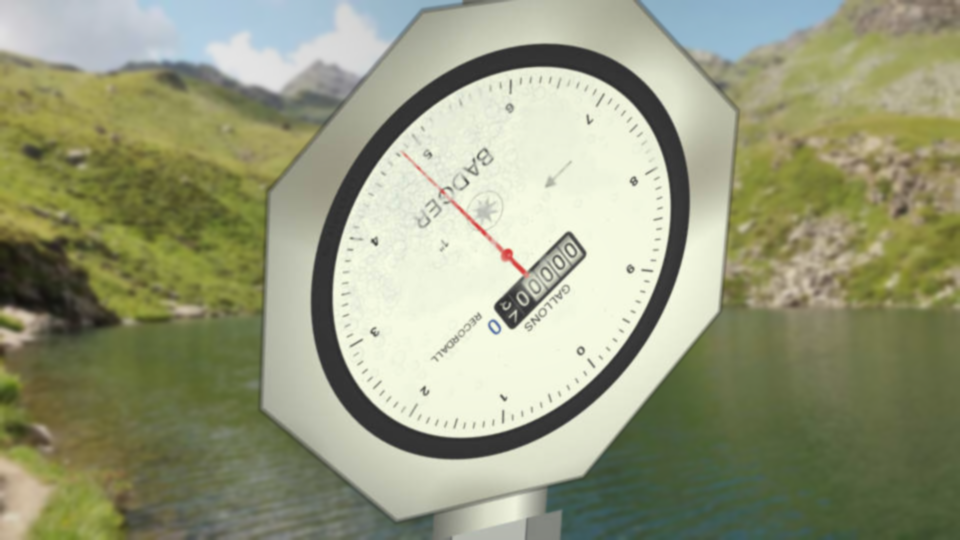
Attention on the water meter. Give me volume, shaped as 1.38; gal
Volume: 24.8; gal
